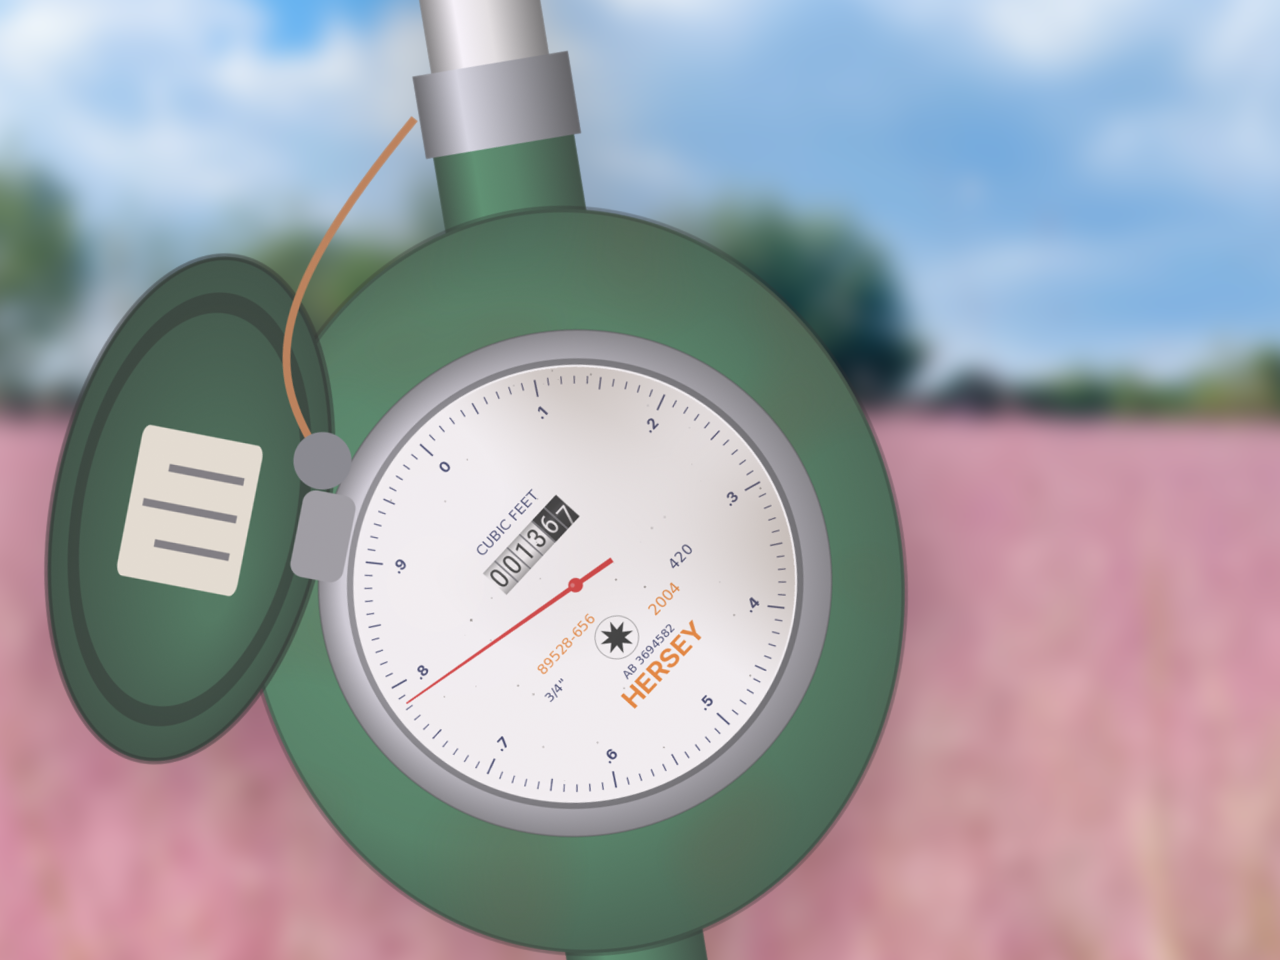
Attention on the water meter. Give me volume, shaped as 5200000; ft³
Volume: 1366.78; ft³
